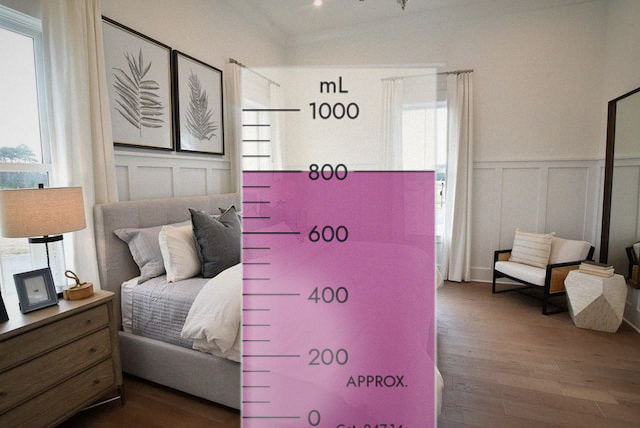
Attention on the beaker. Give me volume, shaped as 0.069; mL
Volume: 800; mL
